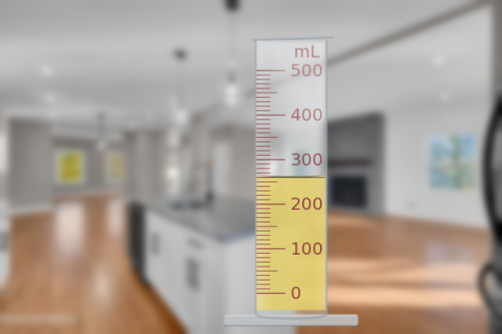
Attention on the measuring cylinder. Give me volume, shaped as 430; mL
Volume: 260; mL
